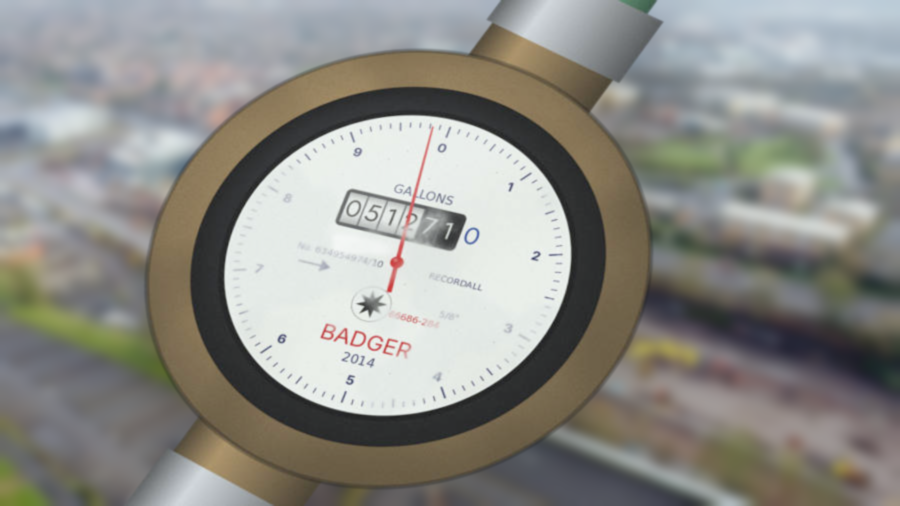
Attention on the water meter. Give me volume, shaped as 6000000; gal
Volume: 512709.8; gal
